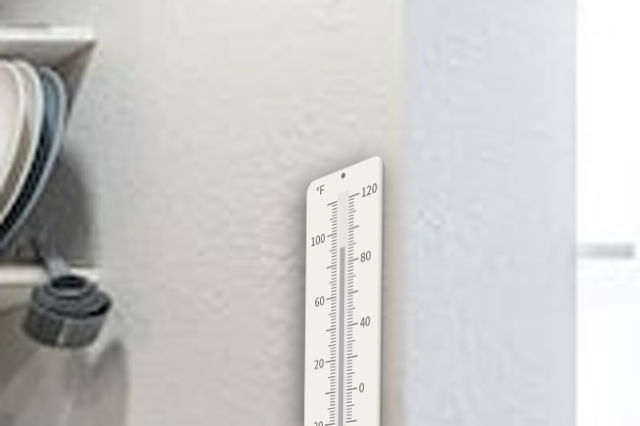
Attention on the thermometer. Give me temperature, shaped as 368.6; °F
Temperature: 90; °F
